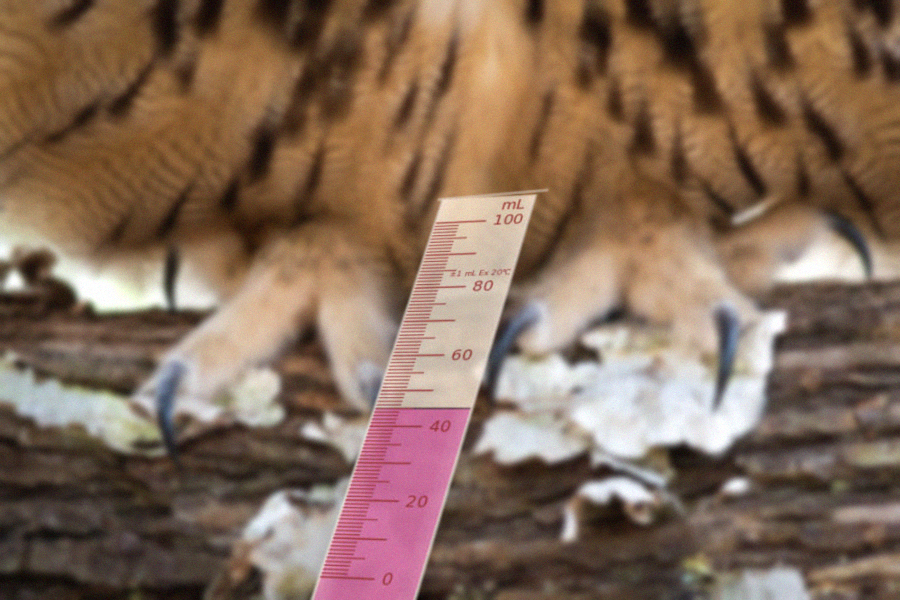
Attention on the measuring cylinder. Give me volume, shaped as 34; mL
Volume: 45; mL
